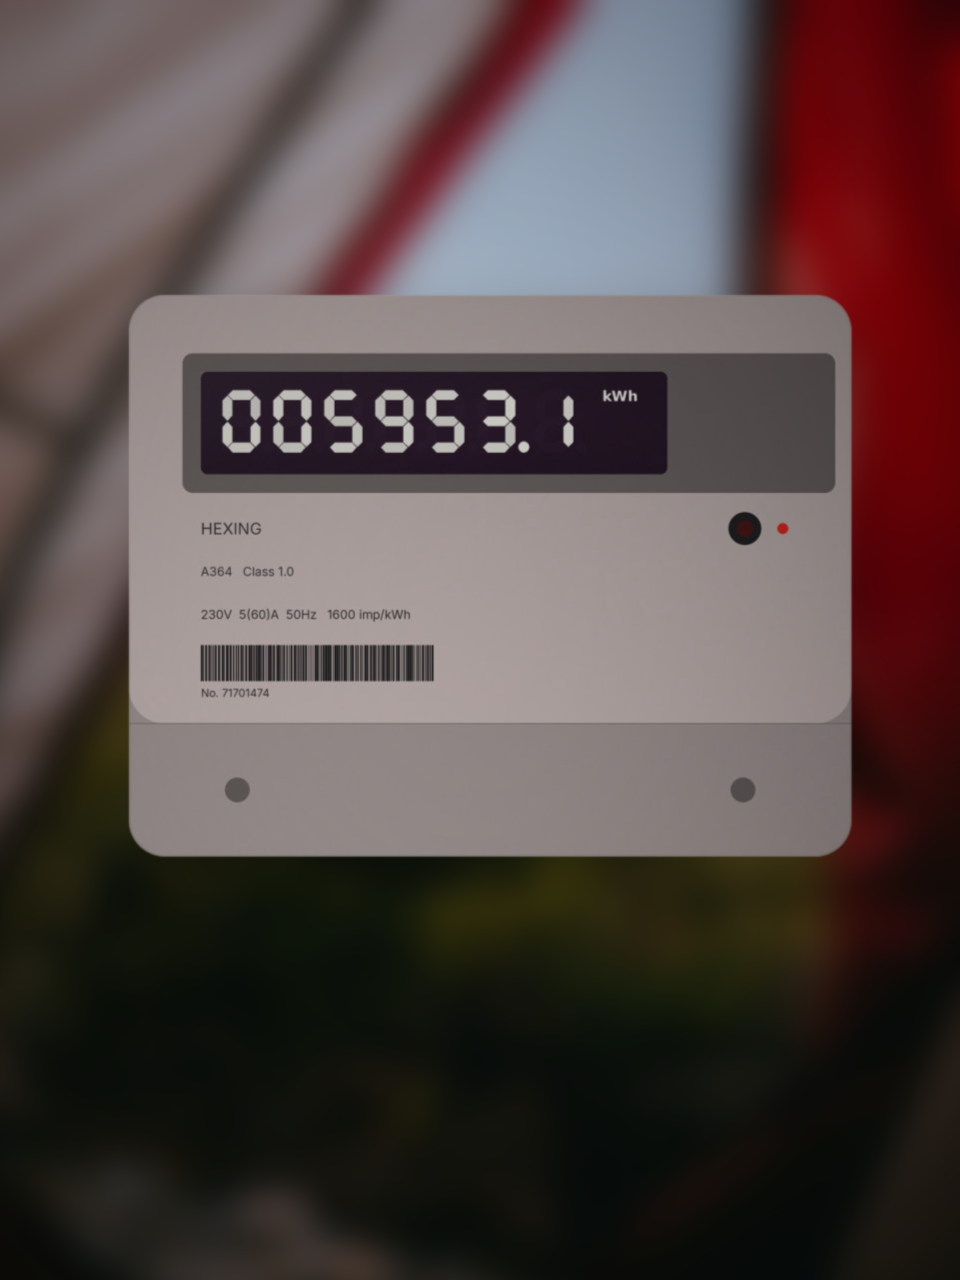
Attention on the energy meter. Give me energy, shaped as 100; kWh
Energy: 5953.1; kWh
